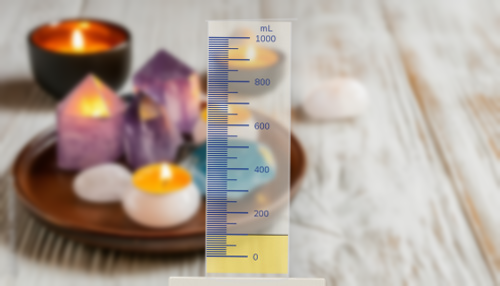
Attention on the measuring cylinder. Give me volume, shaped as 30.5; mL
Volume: 100; mL
